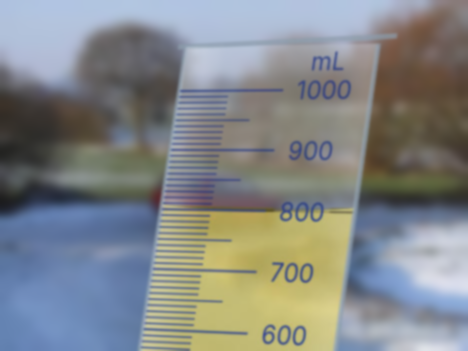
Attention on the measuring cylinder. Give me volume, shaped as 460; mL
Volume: 800; mL
